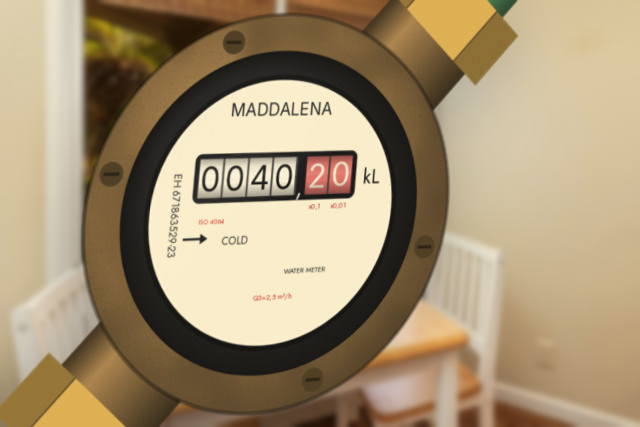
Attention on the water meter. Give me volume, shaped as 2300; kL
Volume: 40.20; kL
